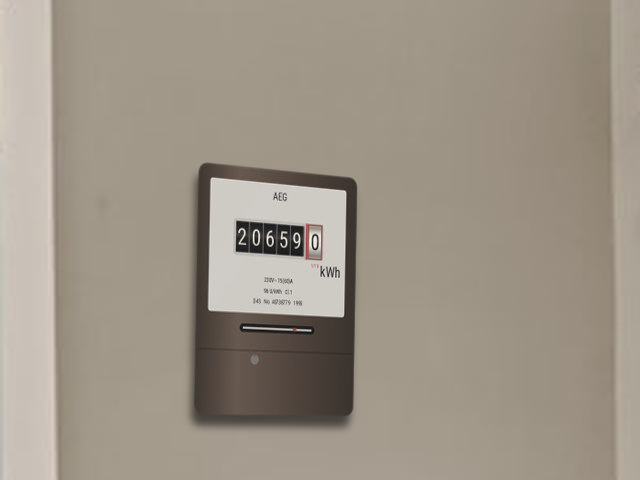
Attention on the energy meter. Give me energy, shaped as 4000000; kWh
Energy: 20659.0; kWh
